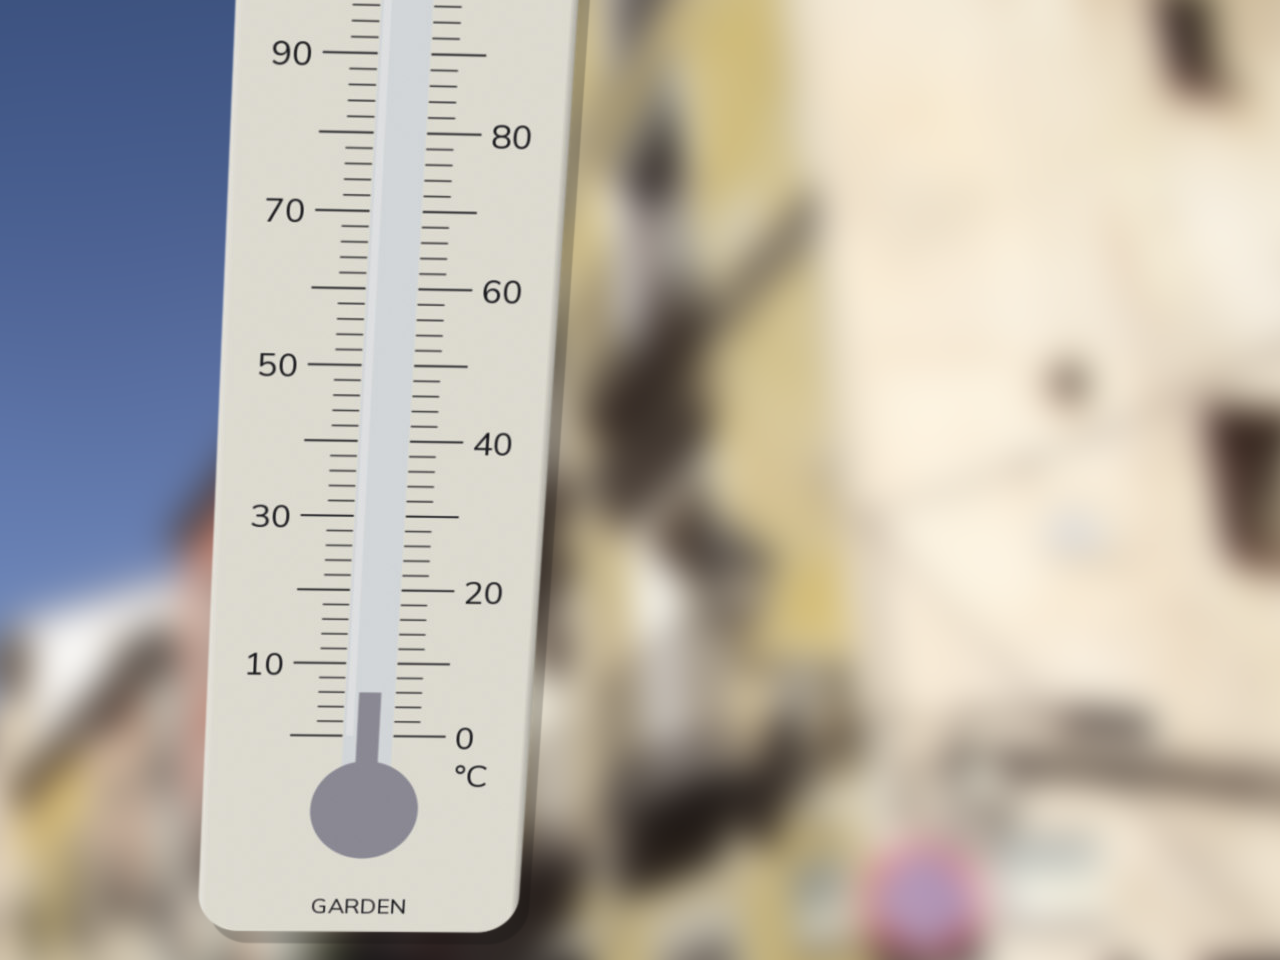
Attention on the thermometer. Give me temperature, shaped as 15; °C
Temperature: 6; °C
